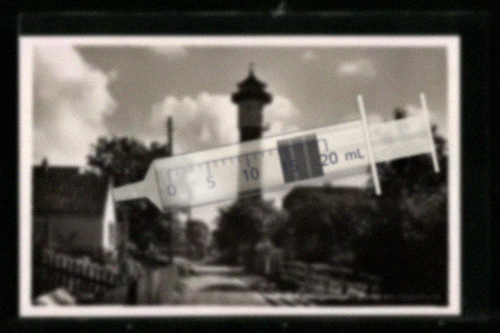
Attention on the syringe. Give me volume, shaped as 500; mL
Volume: 14; mL
